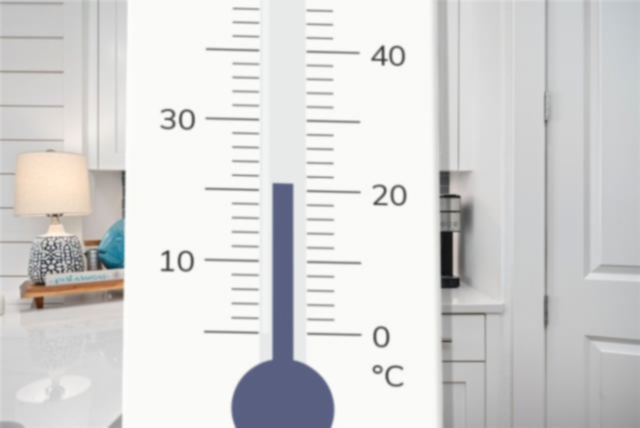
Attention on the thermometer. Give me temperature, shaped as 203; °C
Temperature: 21; °C
